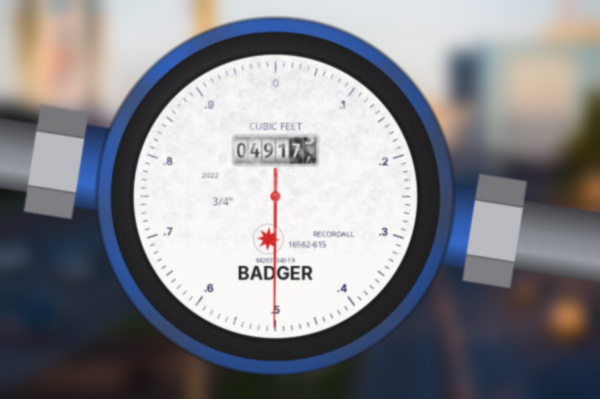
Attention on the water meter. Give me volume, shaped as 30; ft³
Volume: 49173.50; ft³
